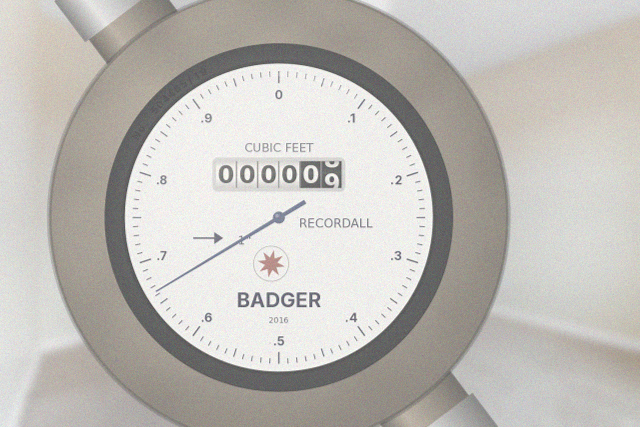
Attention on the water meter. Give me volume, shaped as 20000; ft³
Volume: 8.66; ft³
